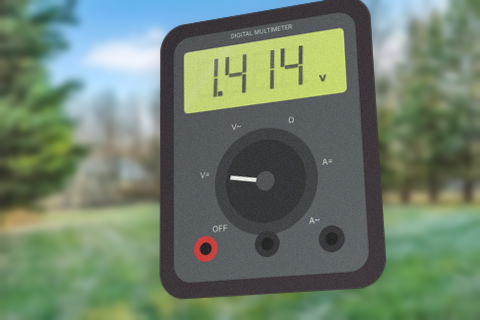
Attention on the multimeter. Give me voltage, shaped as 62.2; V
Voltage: 1.414; V
